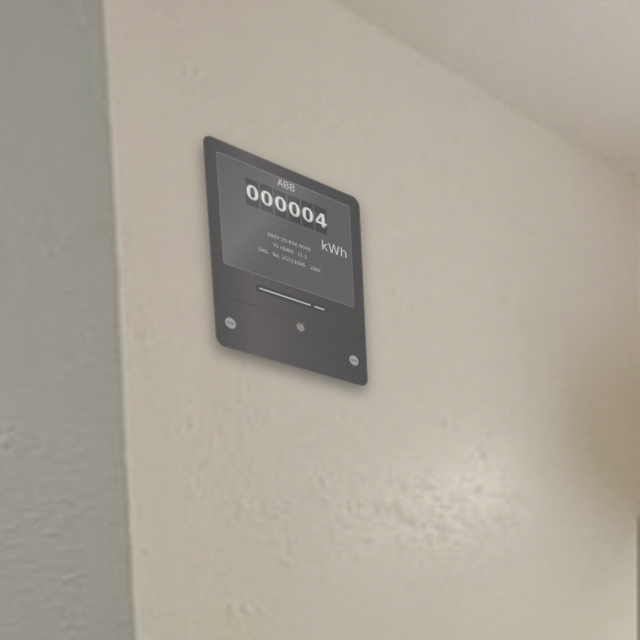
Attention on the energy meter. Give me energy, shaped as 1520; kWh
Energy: 4; kWh
